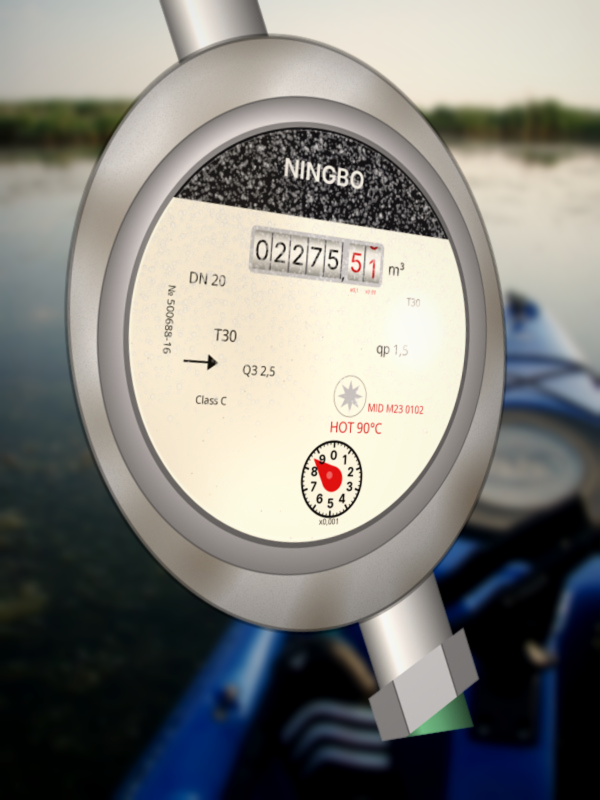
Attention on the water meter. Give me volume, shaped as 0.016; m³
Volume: 2275.508; m³
